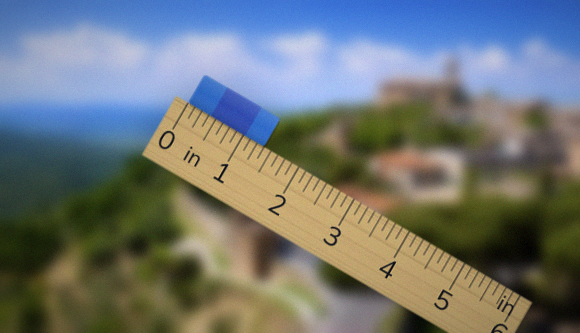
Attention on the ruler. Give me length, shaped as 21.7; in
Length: 1.375; in
